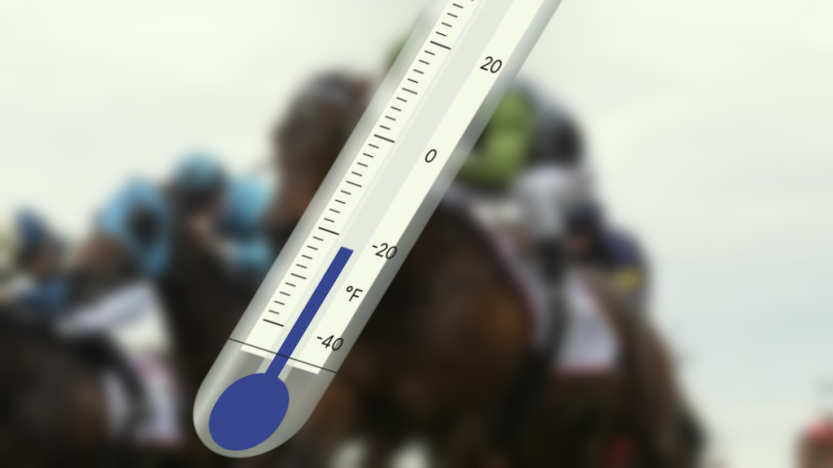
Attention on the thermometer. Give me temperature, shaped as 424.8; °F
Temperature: -22; °F
